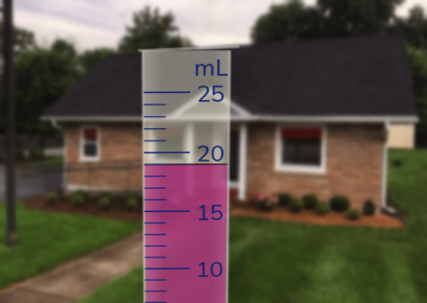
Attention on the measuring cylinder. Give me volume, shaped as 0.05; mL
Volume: 19; mL
